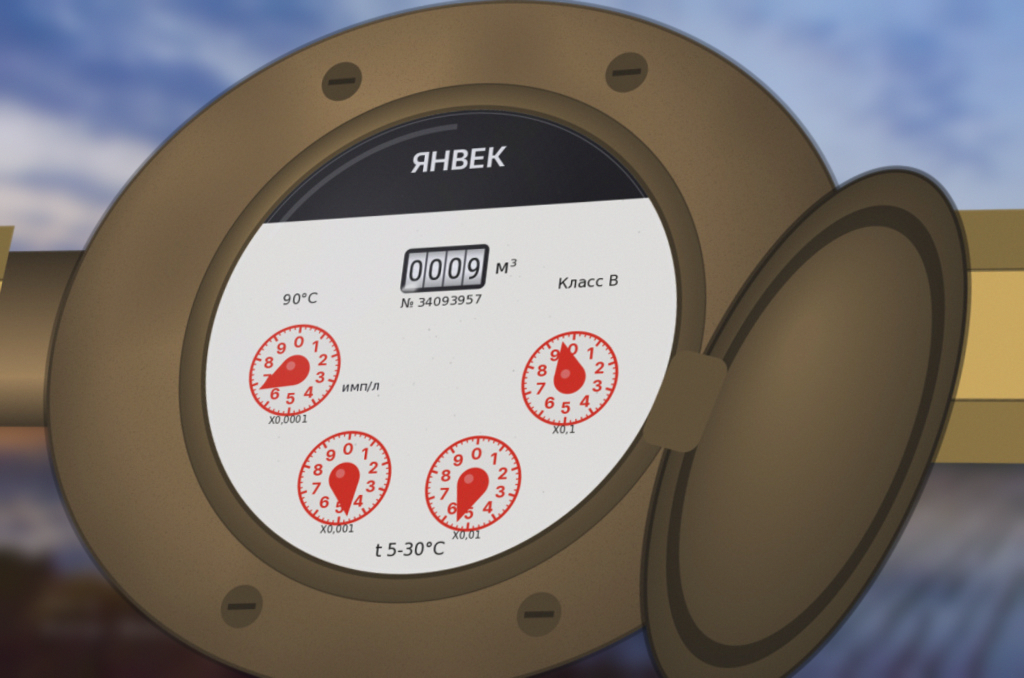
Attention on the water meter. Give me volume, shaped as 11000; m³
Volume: 8.9546; m³
